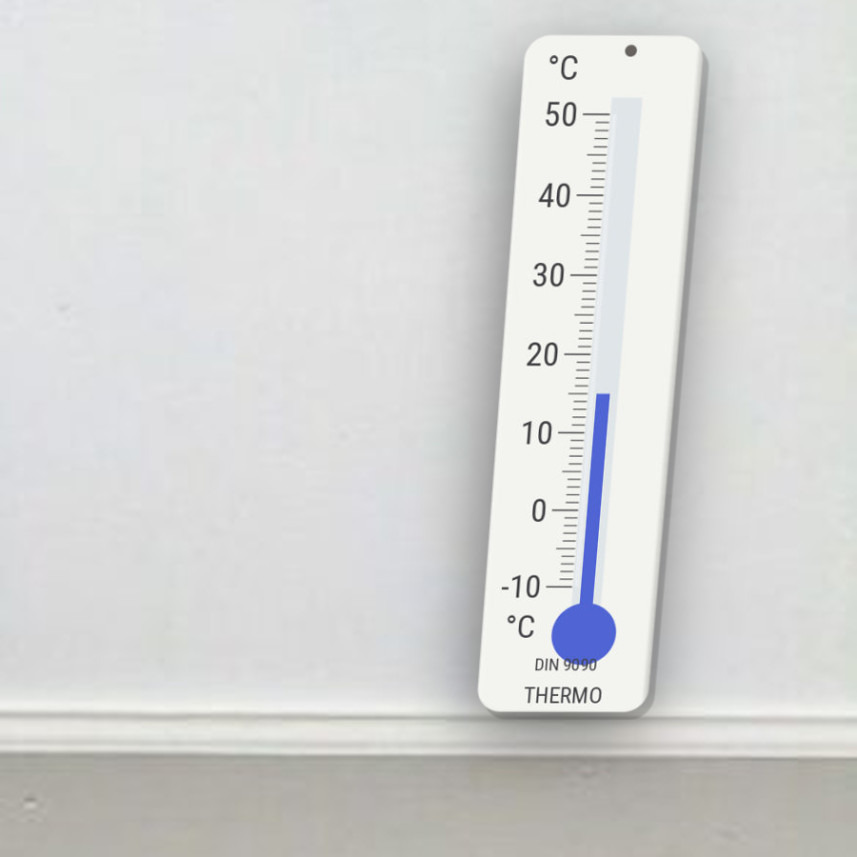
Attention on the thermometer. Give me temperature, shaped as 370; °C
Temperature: 15; °C
